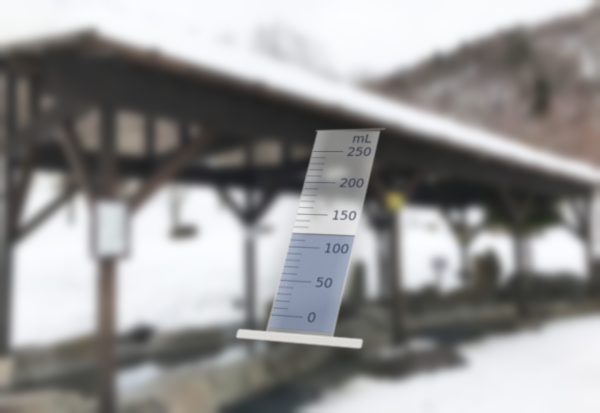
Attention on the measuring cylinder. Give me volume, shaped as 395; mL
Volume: 120; mL
